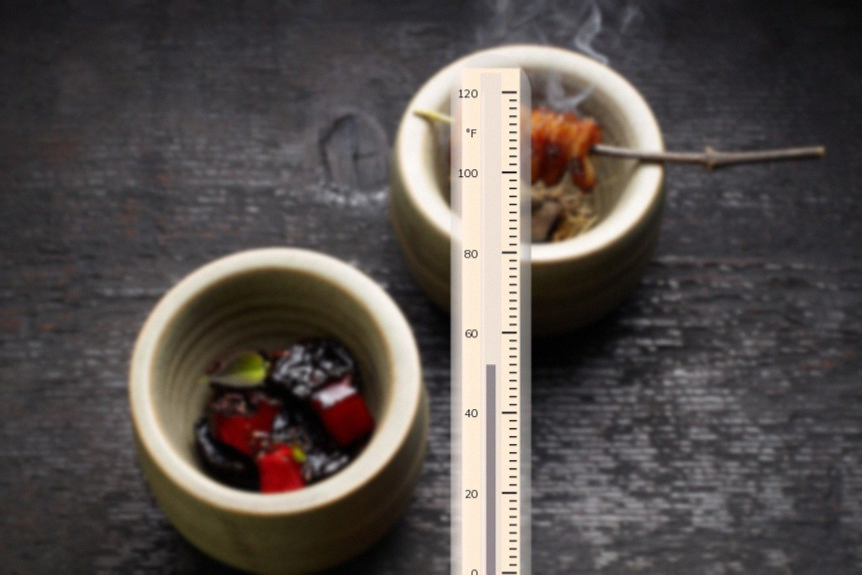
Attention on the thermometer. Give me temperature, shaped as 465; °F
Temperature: 52; °F
